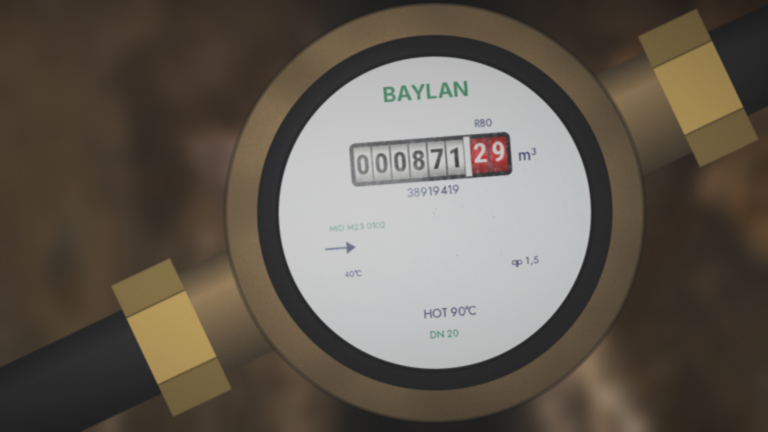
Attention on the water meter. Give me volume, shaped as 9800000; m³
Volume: 871.29; m³
